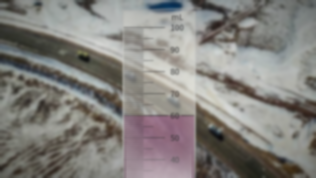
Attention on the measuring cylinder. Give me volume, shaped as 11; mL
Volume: 60; mL
